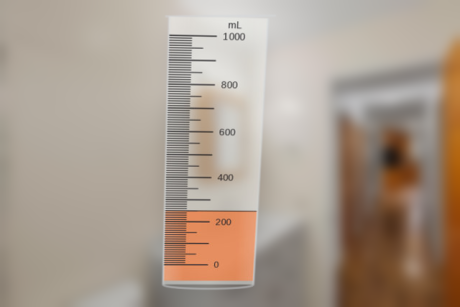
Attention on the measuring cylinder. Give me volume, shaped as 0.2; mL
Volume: 250; mL
